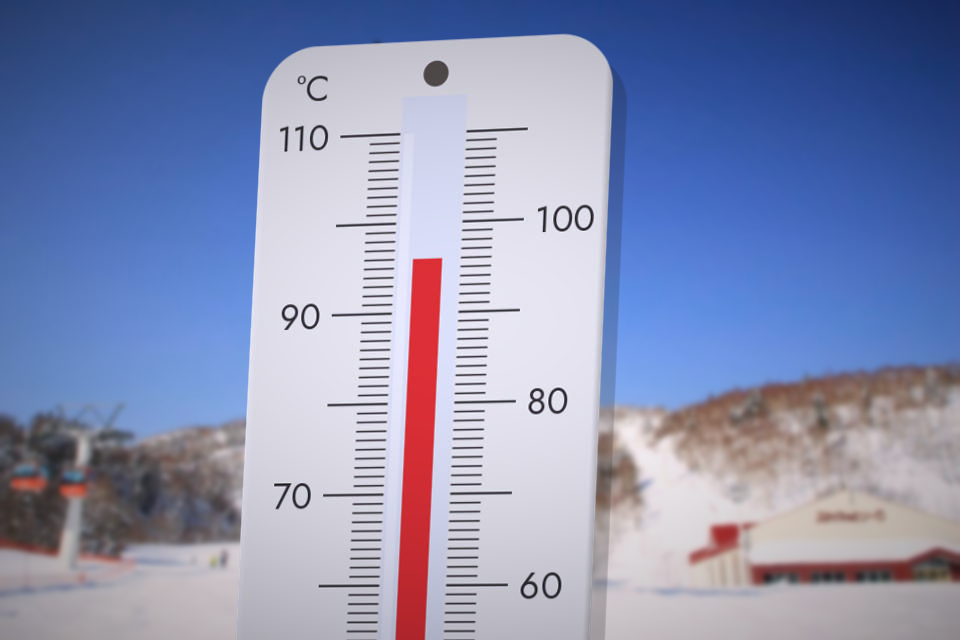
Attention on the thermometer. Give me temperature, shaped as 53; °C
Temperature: 96; °C
